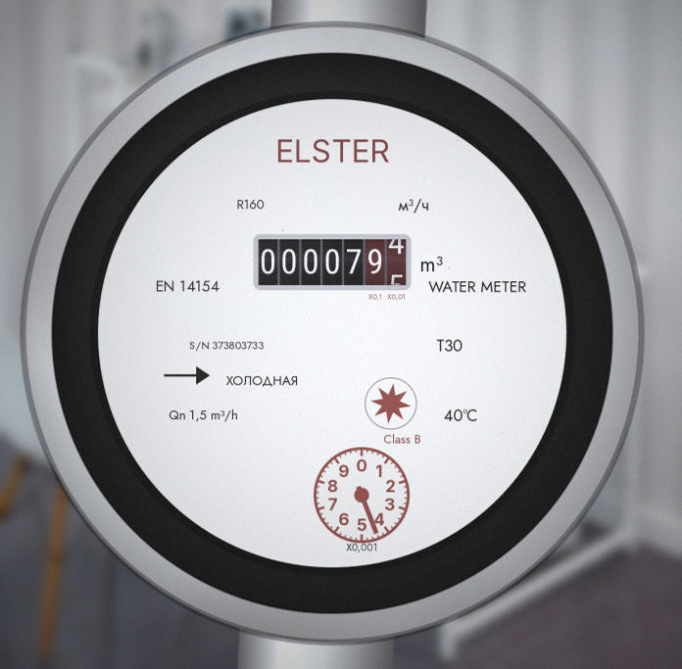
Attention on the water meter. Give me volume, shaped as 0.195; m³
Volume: 7.944; m³
